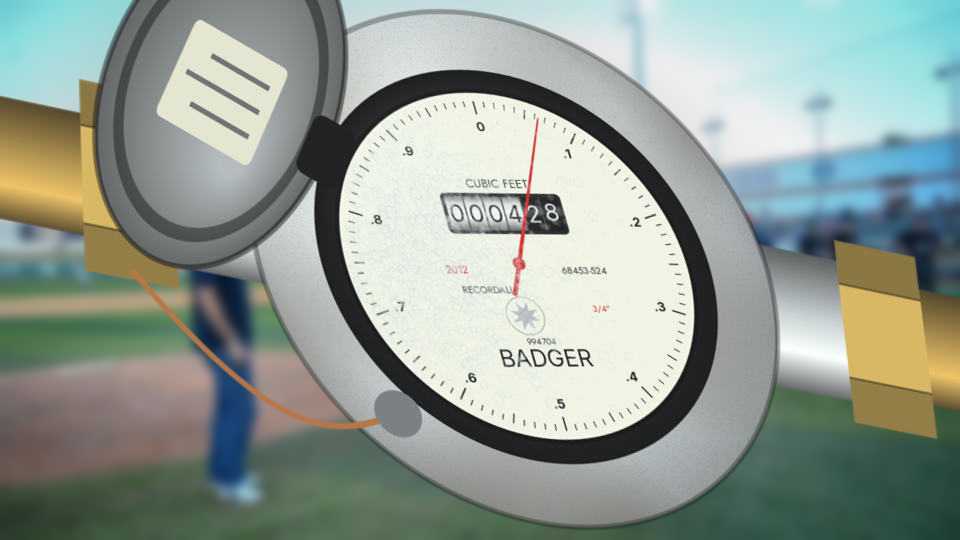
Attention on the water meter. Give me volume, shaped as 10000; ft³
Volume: 428.06; ft³
